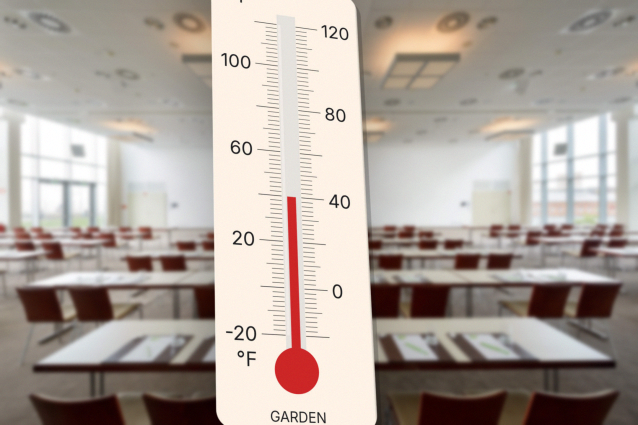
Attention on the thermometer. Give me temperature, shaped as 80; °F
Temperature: 40; °F
